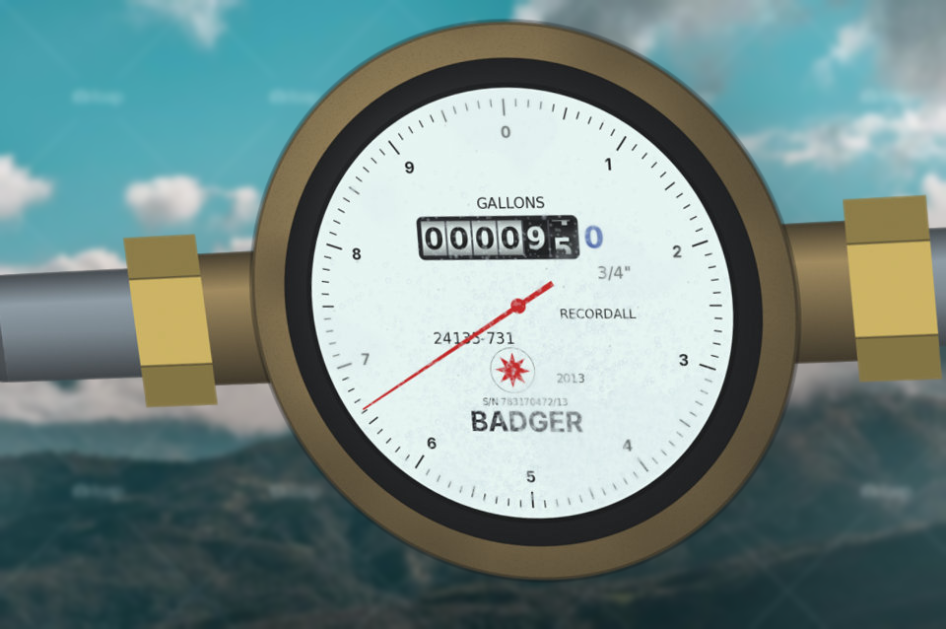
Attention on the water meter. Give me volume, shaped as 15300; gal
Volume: 946.6; gal
